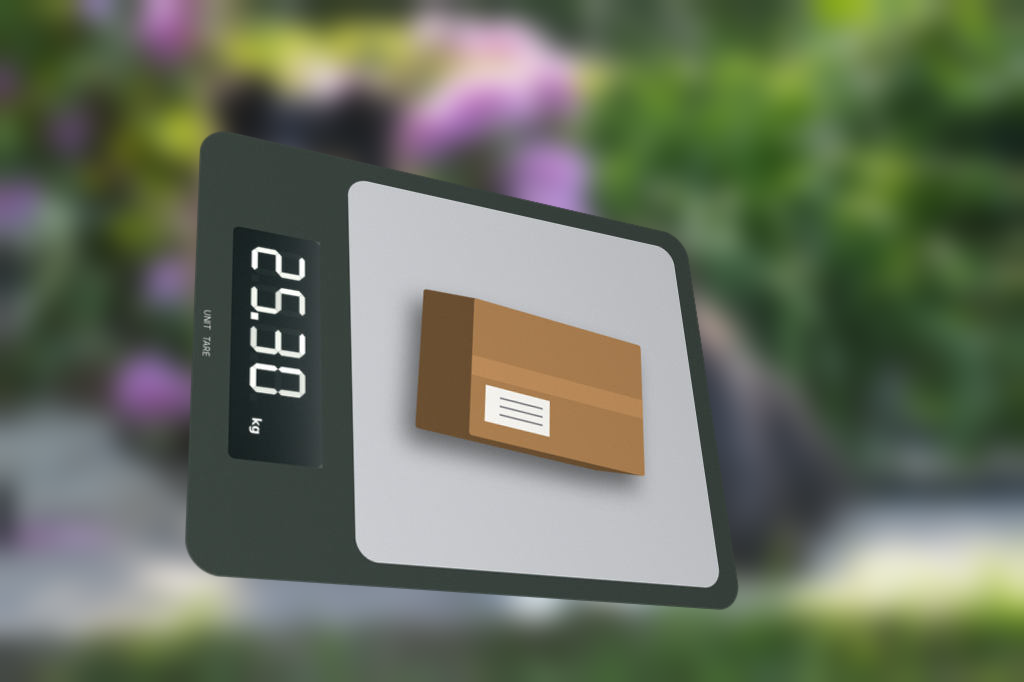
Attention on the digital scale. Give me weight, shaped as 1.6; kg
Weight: 25.30; kg
